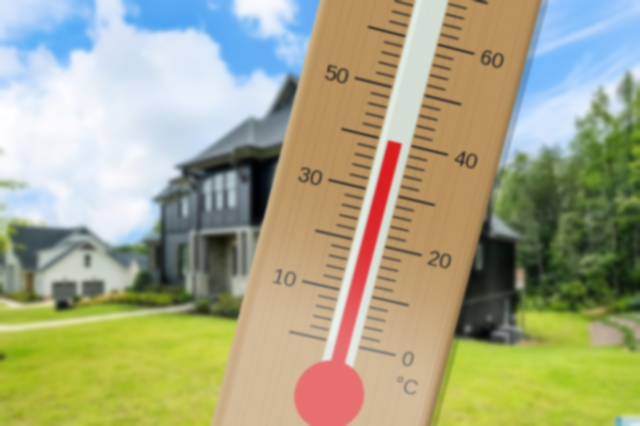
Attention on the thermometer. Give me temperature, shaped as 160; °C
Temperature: 40; °C
